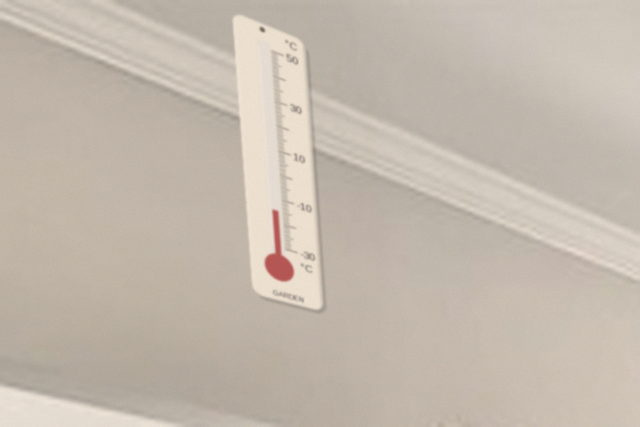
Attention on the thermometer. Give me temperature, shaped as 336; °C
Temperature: -15; °C
